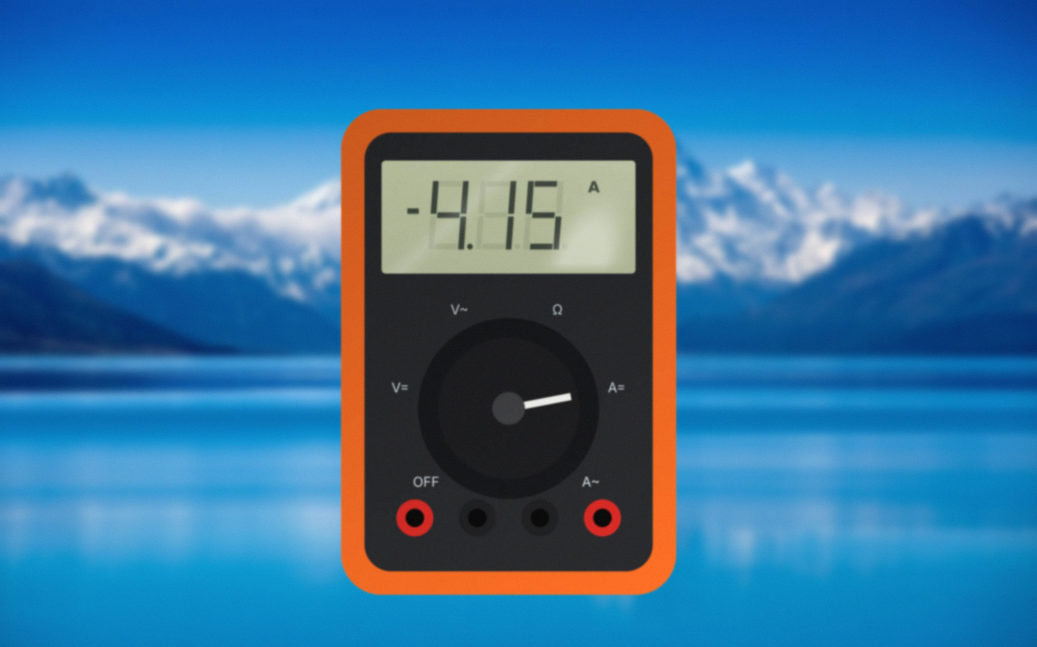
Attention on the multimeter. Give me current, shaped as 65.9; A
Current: -4.15; A
